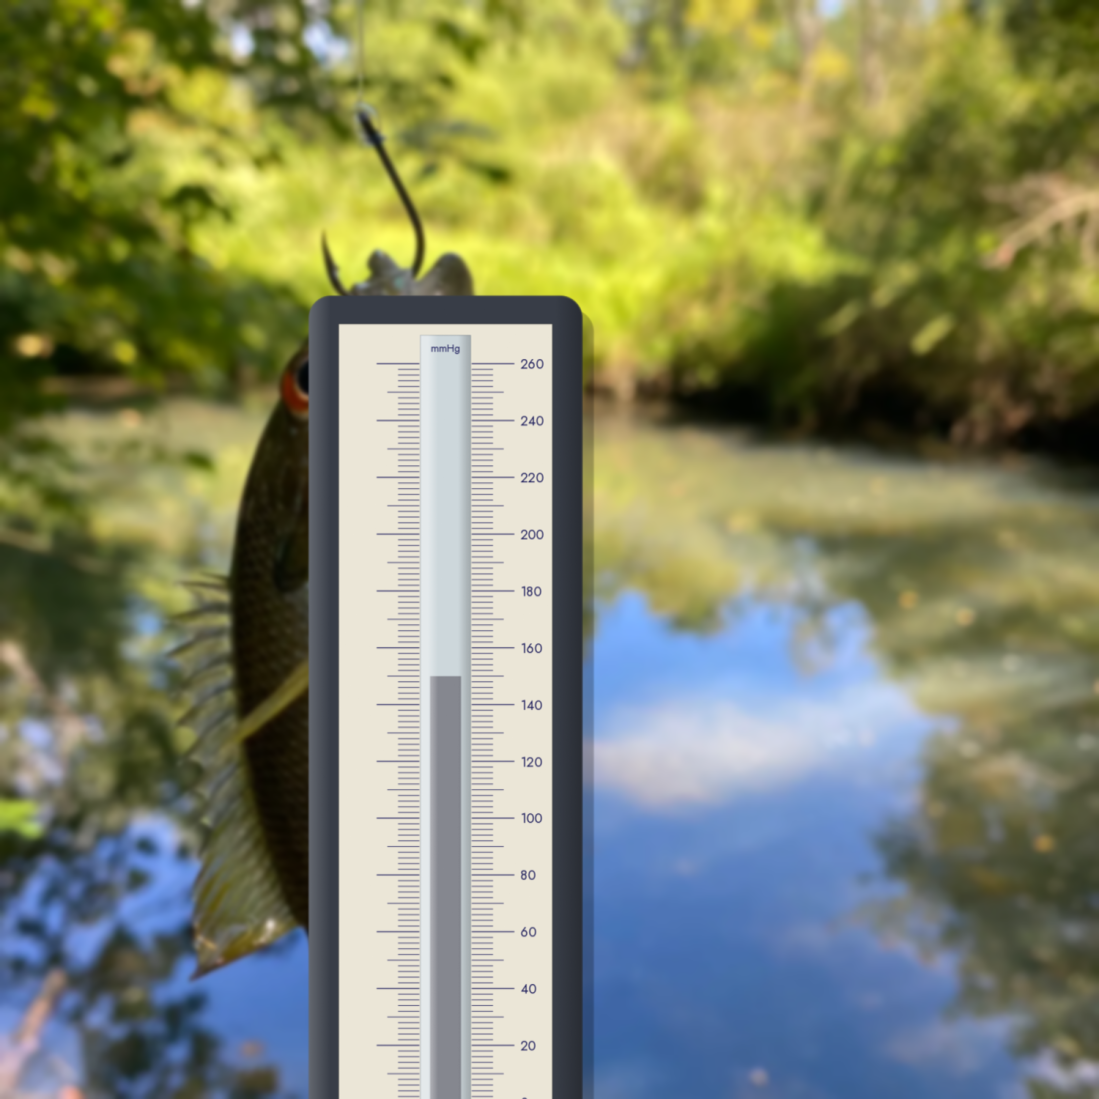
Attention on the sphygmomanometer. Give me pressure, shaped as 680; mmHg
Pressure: 150; mmHg
